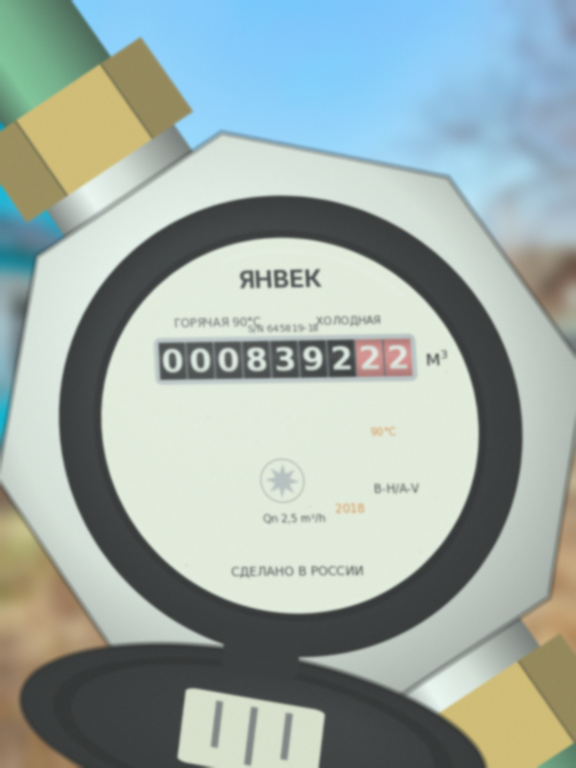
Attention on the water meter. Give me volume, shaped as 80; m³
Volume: 8392.22; m³
